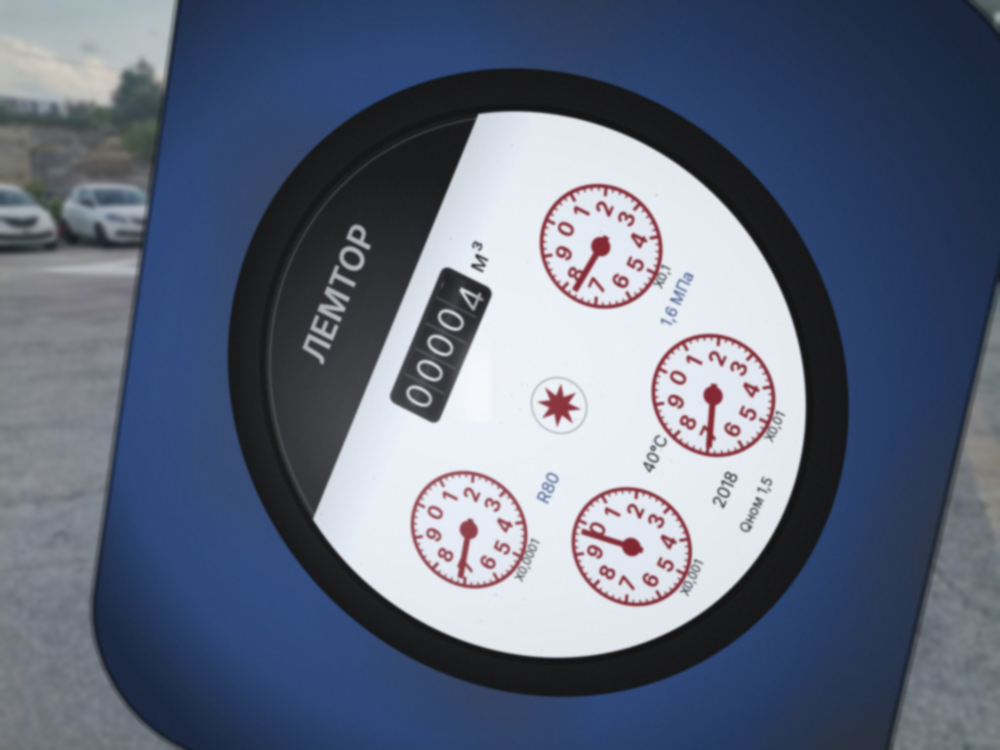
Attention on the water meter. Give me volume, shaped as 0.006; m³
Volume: 3.7697; m³
